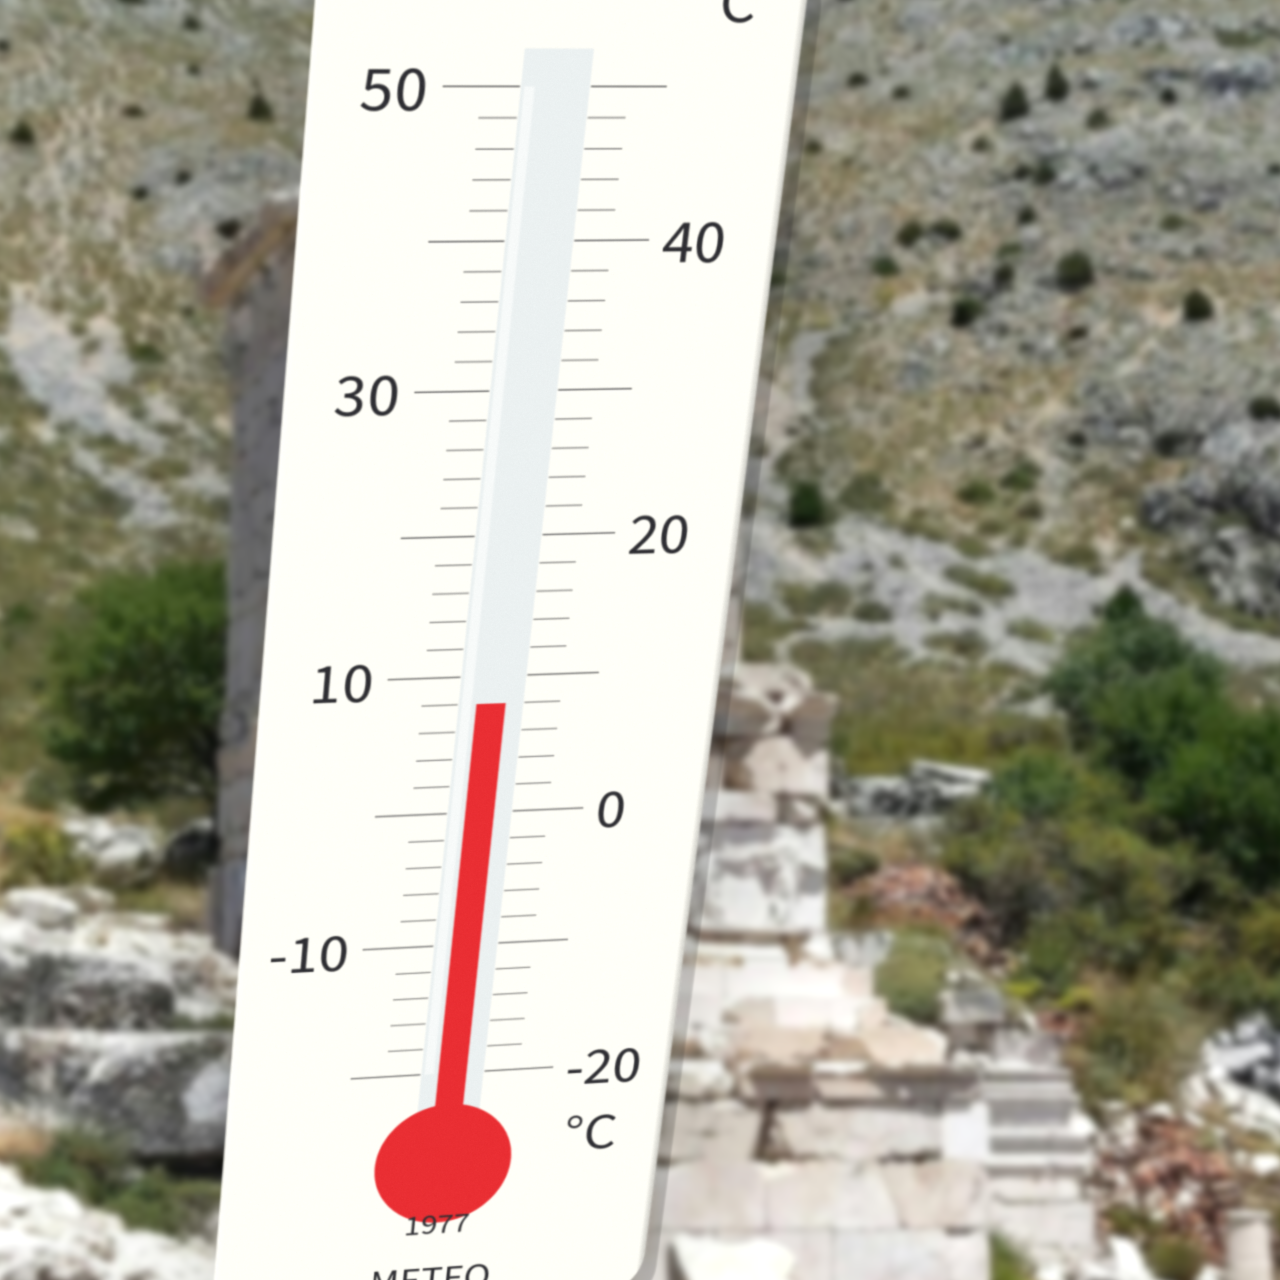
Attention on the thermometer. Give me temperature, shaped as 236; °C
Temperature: 8; °C
